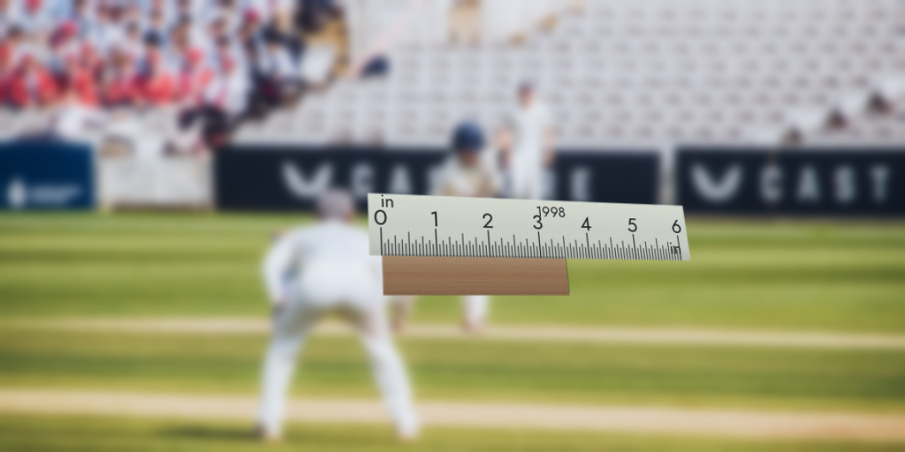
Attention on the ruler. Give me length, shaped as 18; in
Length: 3.5; in
